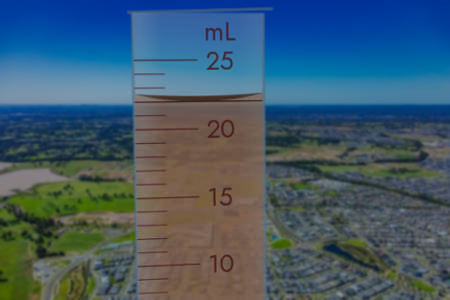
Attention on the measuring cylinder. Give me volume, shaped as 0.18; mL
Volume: 22; mL
